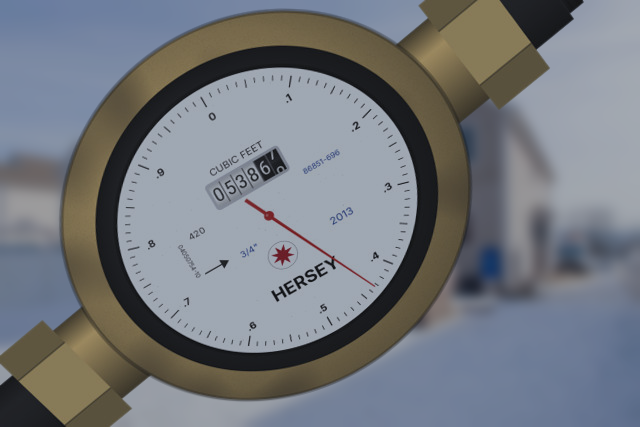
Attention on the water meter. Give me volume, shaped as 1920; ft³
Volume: 53867.43; ft³
